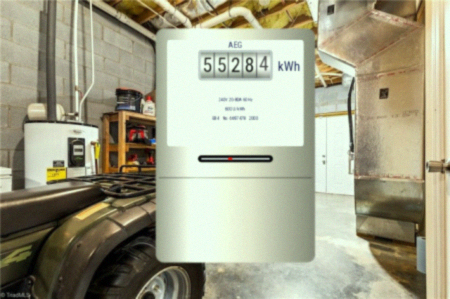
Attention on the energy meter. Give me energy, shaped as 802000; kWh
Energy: 55284; kWh
